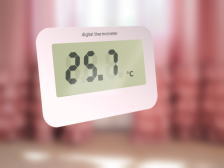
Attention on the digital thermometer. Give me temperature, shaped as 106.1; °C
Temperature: 25.7; °C
